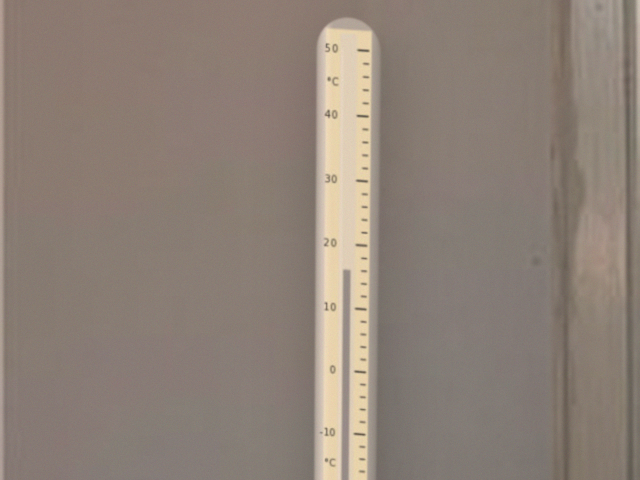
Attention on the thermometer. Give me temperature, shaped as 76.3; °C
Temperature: 16; °C
